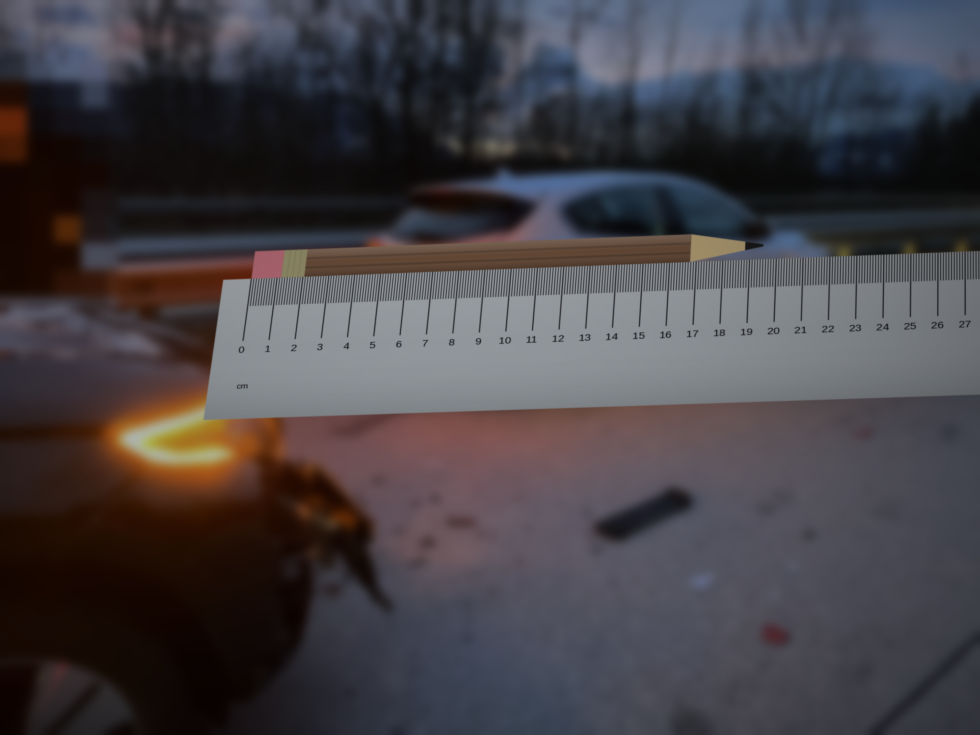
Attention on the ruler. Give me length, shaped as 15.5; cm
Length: 19.5; cm
